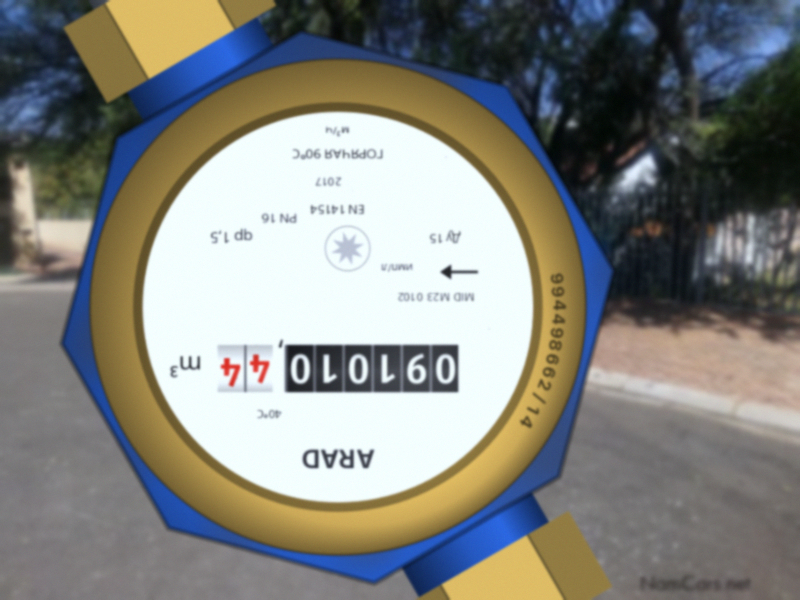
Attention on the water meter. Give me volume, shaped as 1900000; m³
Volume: 91010.44; m³
